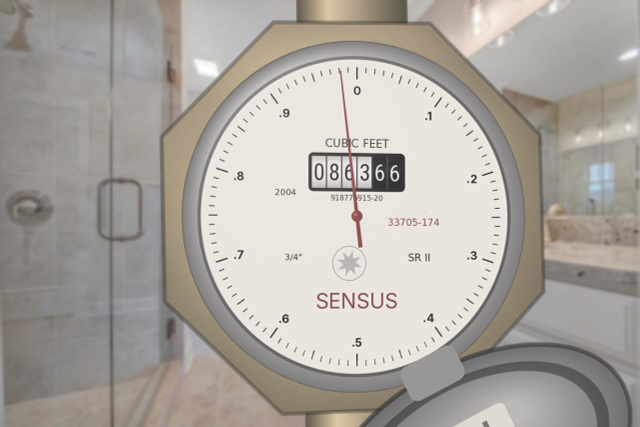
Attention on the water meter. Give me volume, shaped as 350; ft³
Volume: 86365.98; ft³
